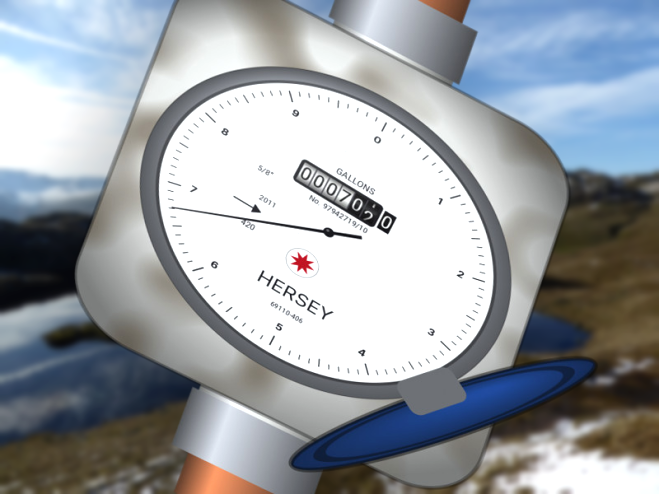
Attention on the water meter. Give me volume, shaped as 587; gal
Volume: 7016.7; gal
